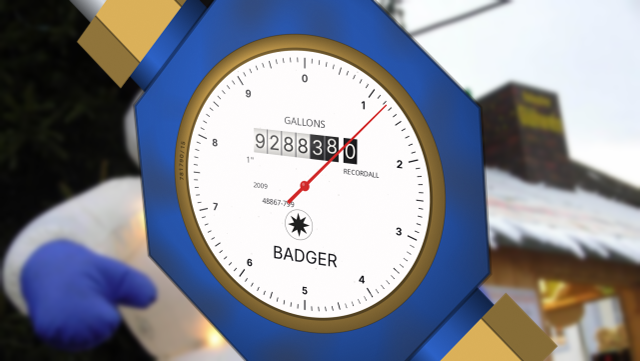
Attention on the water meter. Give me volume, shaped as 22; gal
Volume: 9288381.2; gal
